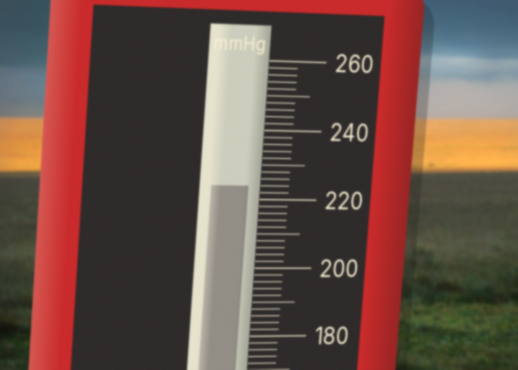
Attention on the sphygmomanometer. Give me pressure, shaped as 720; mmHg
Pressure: 224; mmHg
